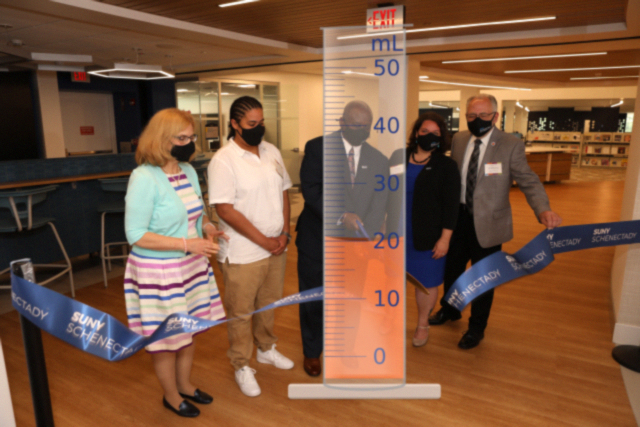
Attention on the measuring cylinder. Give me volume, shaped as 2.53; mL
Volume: 20; mL
